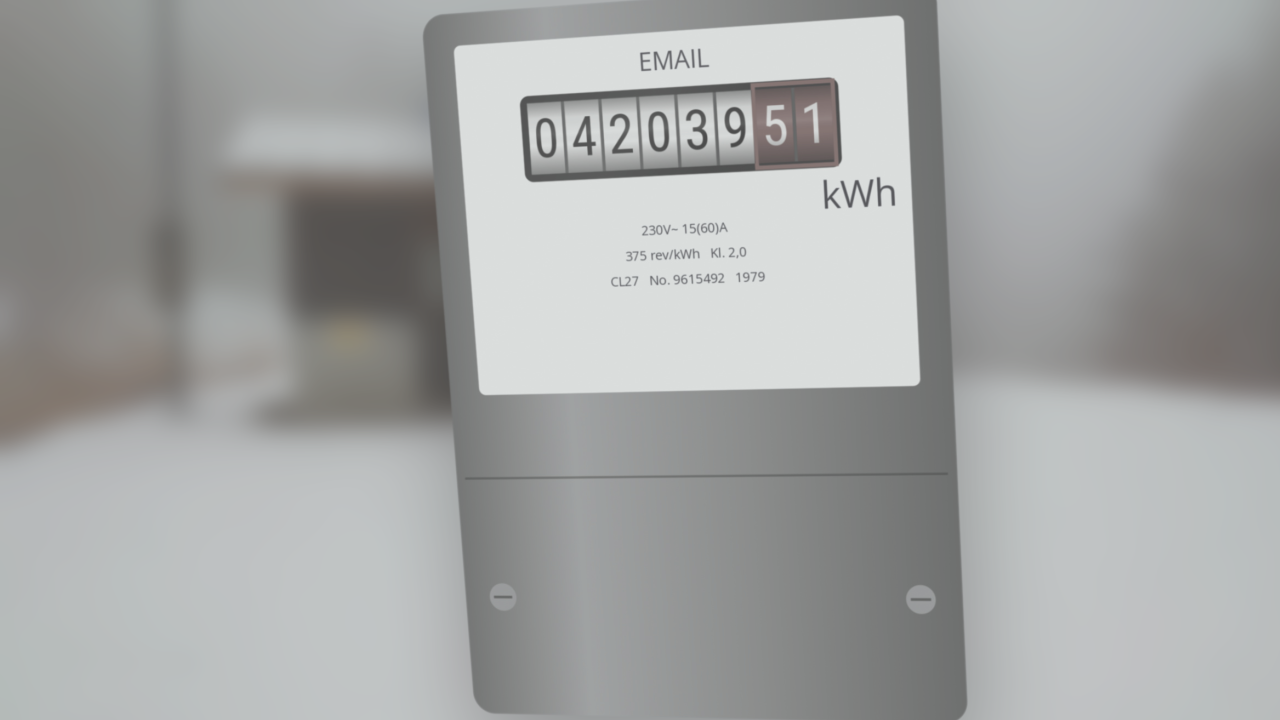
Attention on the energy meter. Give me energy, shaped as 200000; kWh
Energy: 42039.51; kWh
